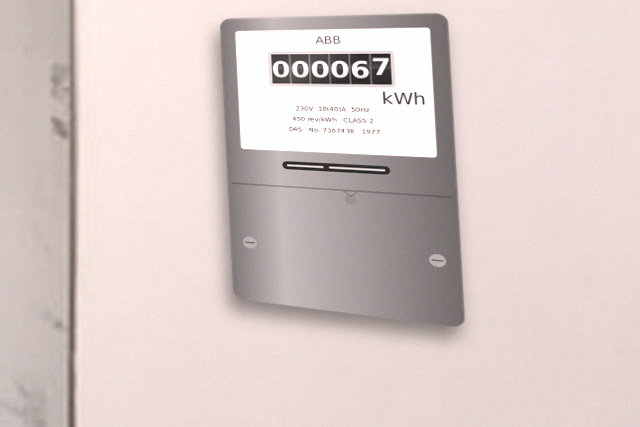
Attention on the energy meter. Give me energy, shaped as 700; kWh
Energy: 67; kWh
